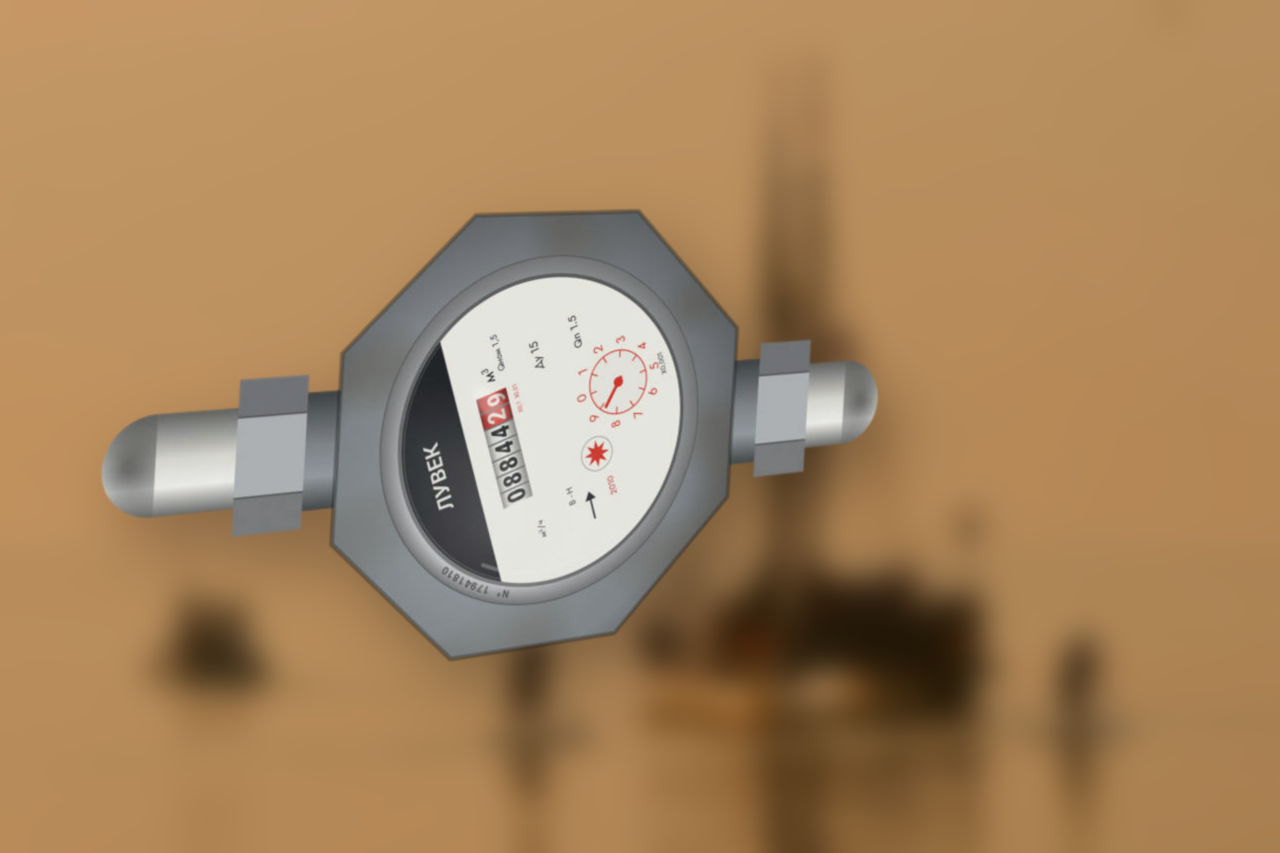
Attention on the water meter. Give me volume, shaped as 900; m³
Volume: 8844.288; m³
